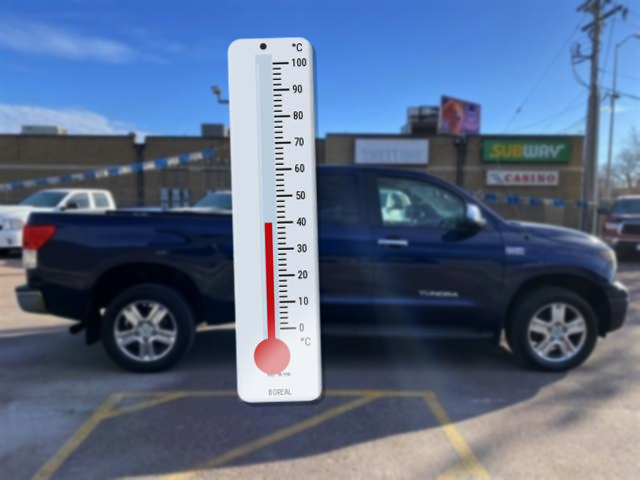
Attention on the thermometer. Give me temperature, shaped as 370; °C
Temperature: 40; °C
